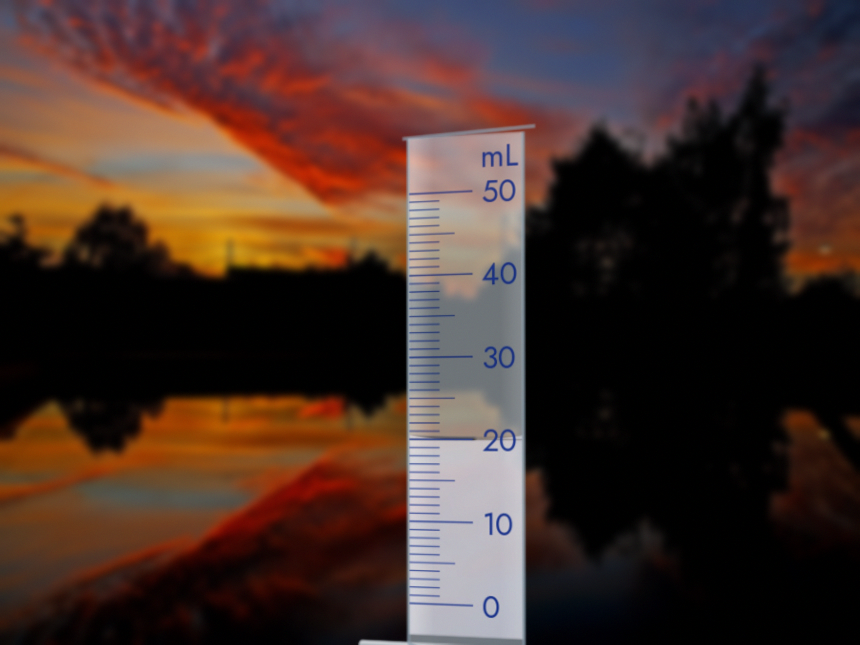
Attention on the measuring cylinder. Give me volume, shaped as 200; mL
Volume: 20; mL
